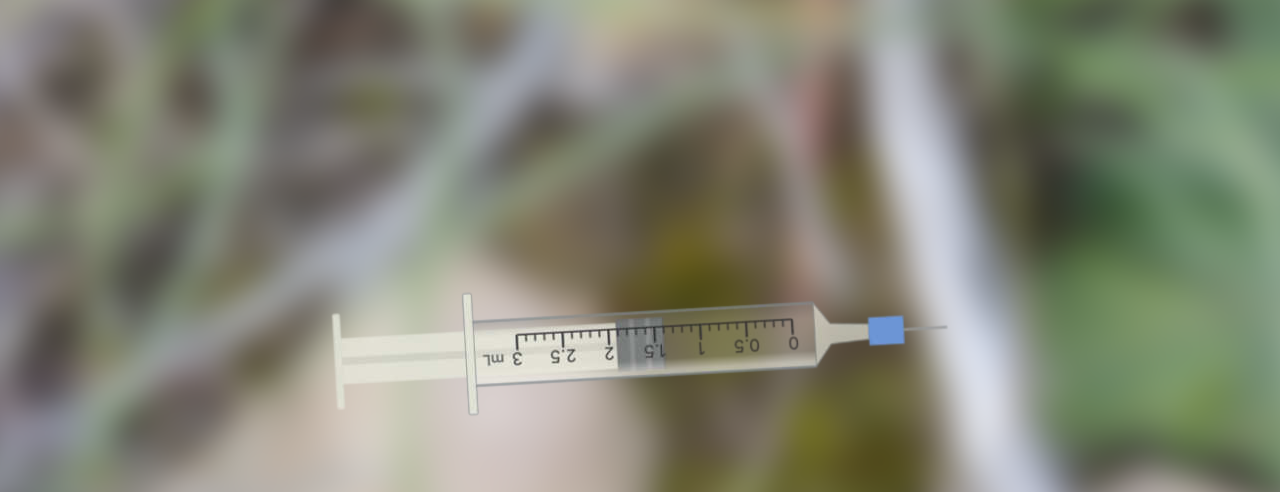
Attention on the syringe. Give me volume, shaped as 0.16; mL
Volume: 1.4; mL
